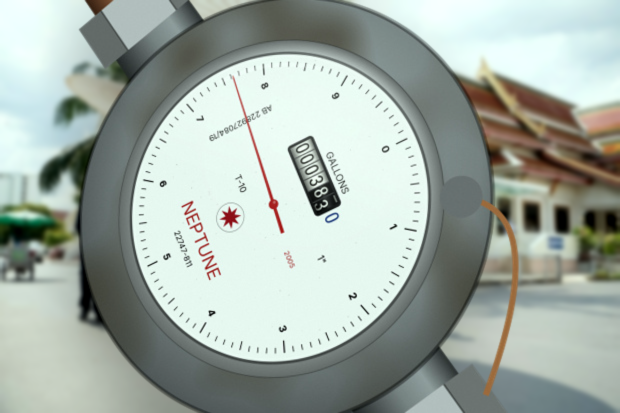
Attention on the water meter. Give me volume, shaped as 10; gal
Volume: 3827.6; gal
